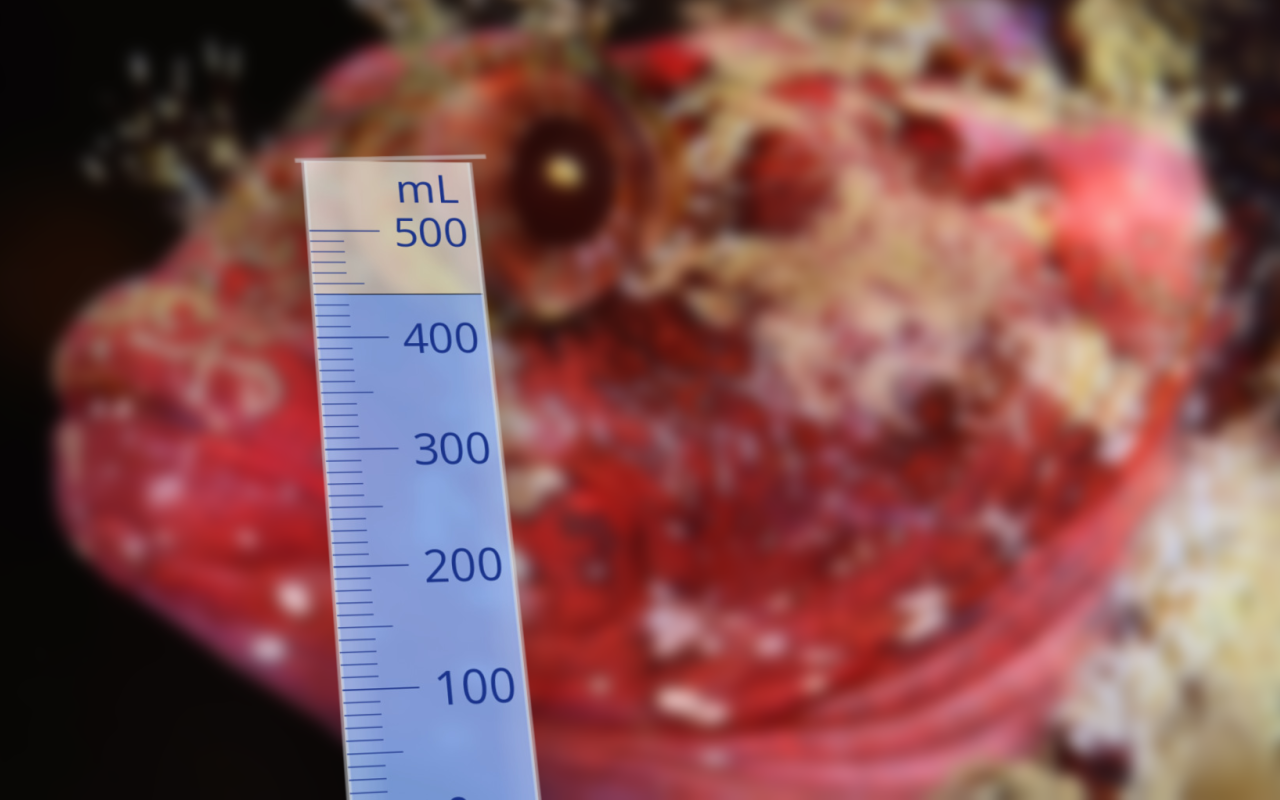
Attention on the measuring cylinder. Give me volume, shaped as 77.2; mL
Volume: 440; mL
